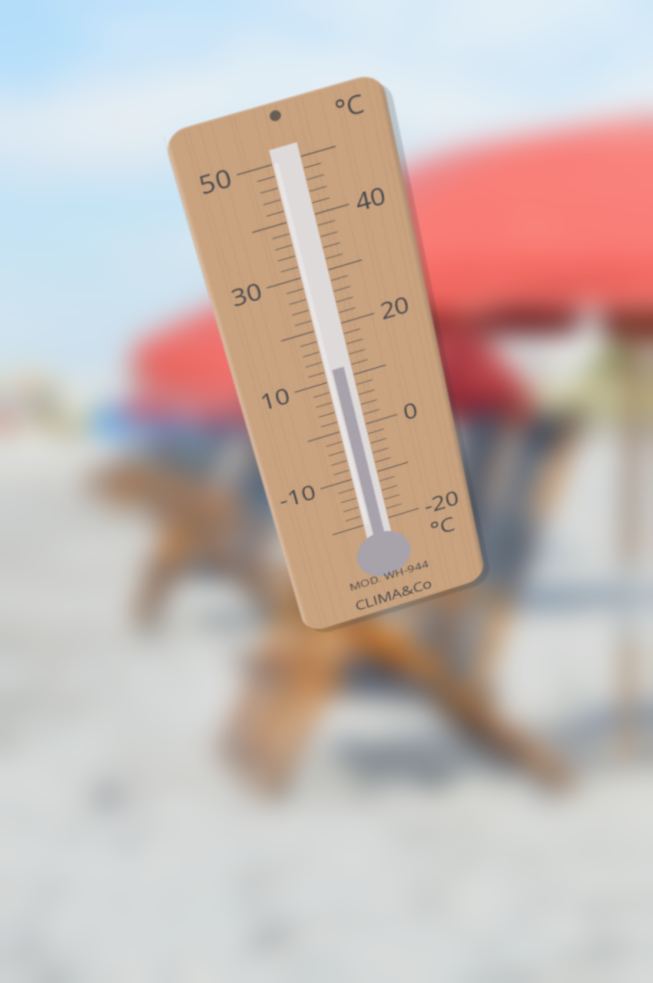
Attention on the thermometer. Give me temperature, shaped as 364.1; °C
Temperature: 12; °C
